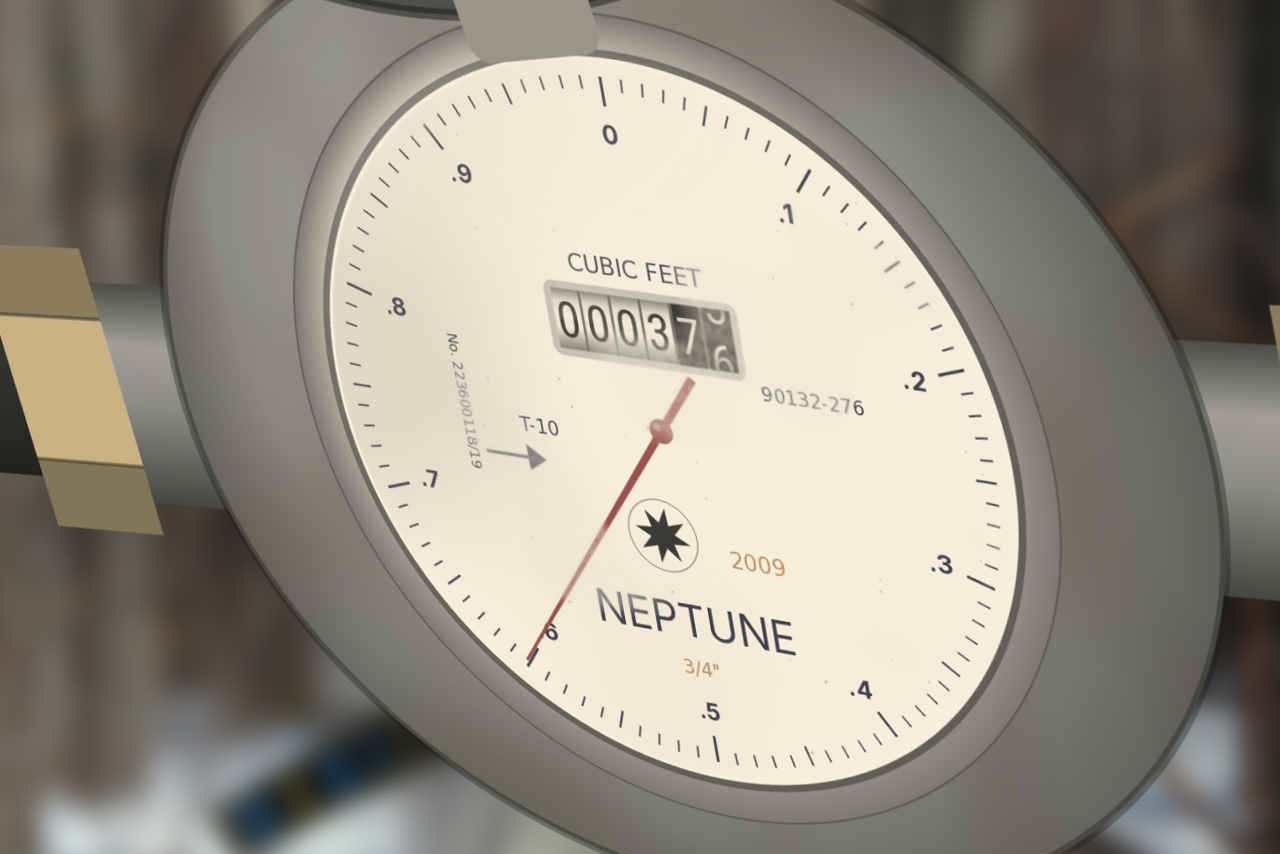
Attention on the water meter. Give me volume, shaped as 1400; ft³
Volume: 375.60; ft³
